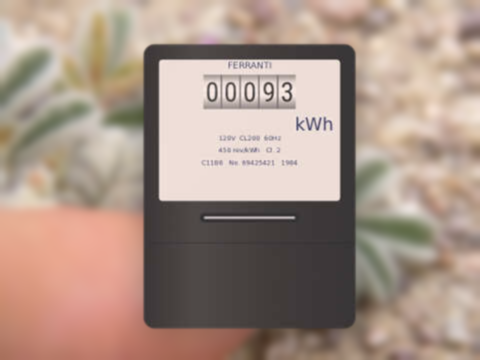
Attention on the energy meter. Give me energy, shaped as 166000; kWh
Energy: 93; kWh
